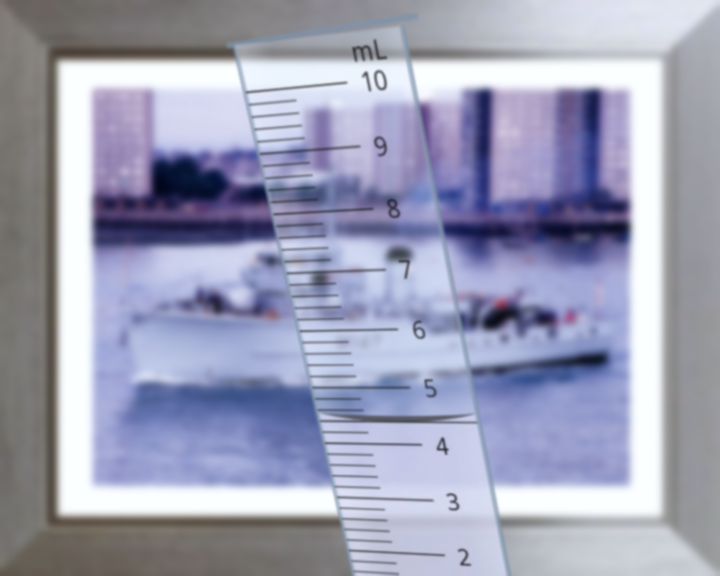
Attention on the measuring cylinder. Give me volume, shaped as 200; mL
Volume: 4.4; mL
